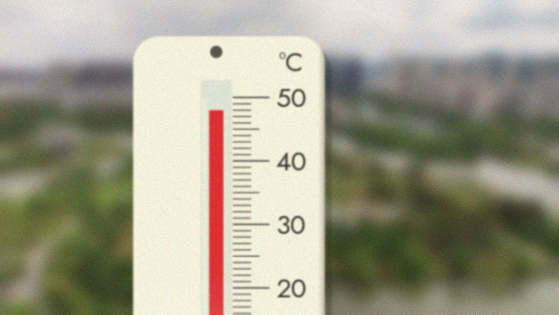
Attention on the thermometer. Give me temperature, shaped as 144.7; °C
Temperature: 48; °C
